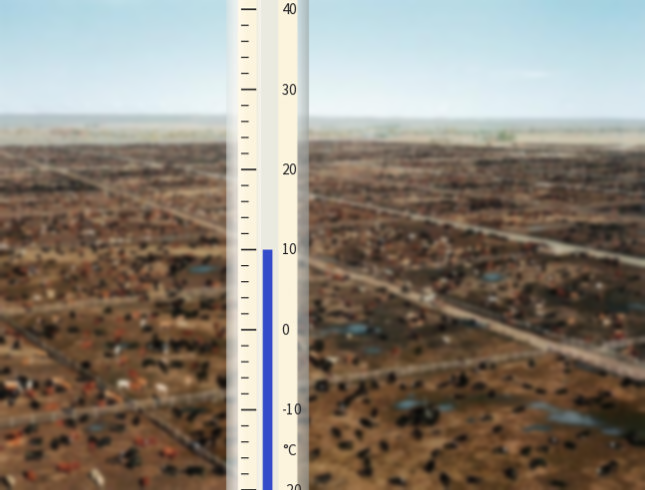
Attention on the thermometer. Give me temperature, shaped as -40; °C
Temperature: 10; °C
